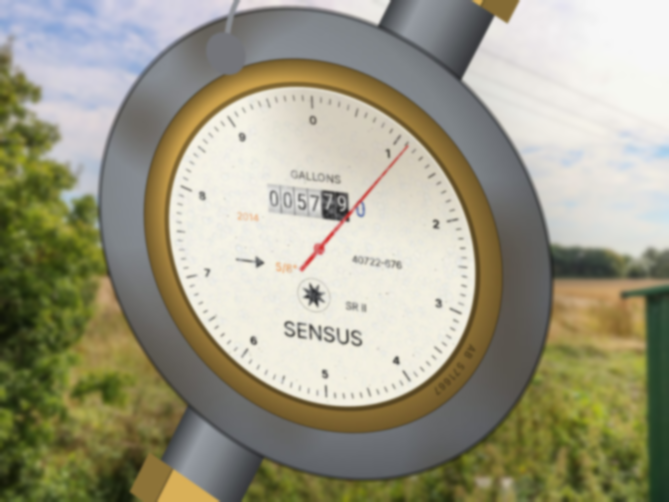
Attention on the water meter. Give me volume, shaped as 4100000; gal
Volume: 57791.1; gal
